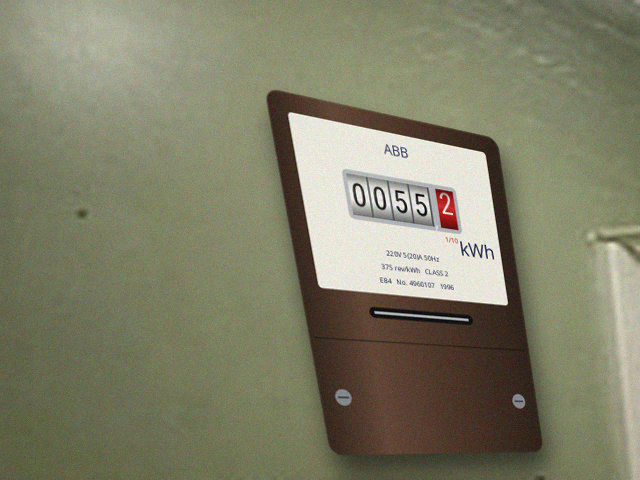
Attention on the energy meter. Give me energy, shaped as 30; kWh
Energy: 55.2; kWh
